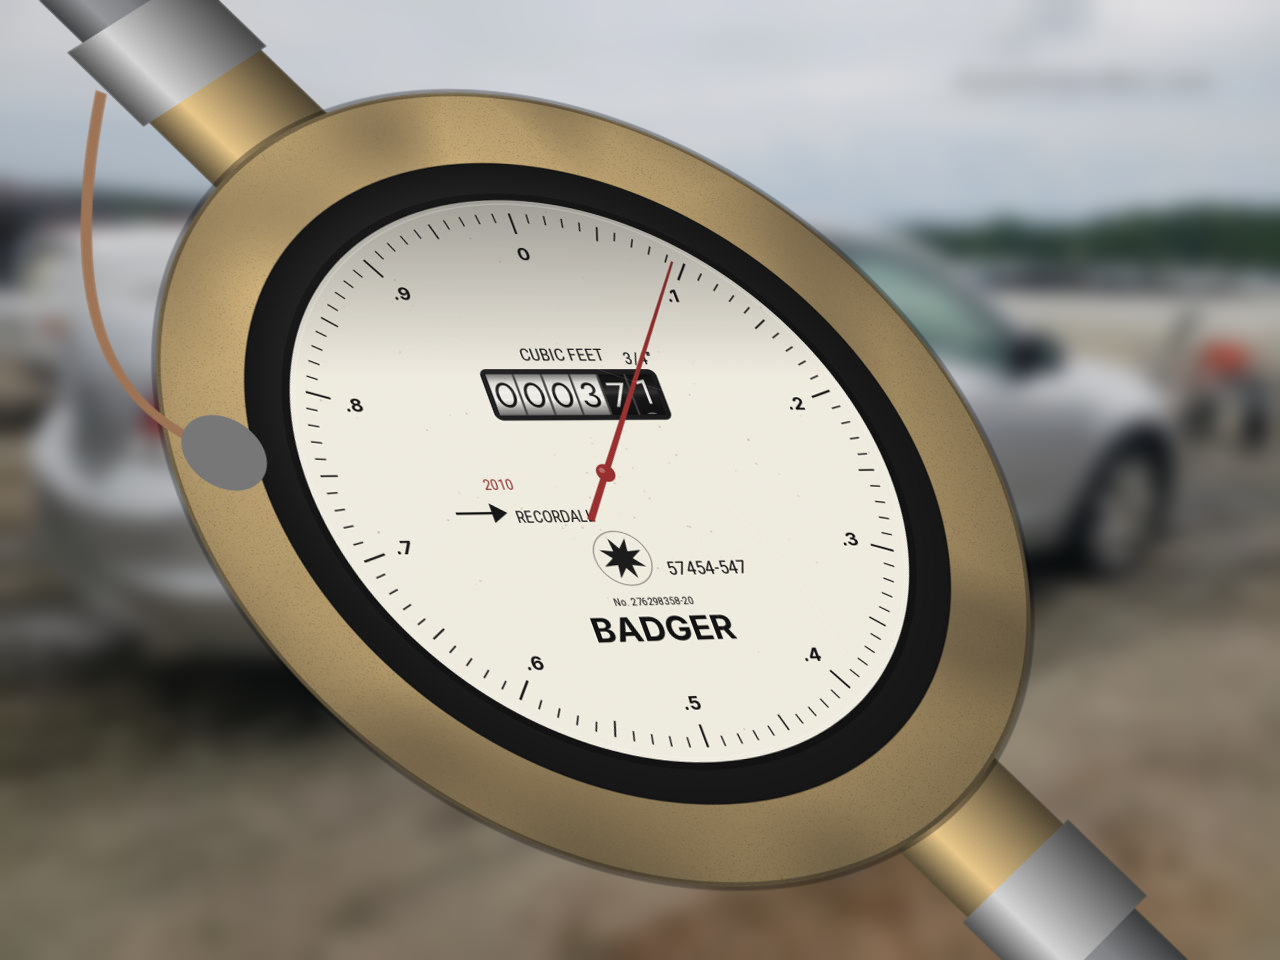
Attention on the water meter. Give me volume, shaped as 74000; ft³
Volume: 371.09; ft³
